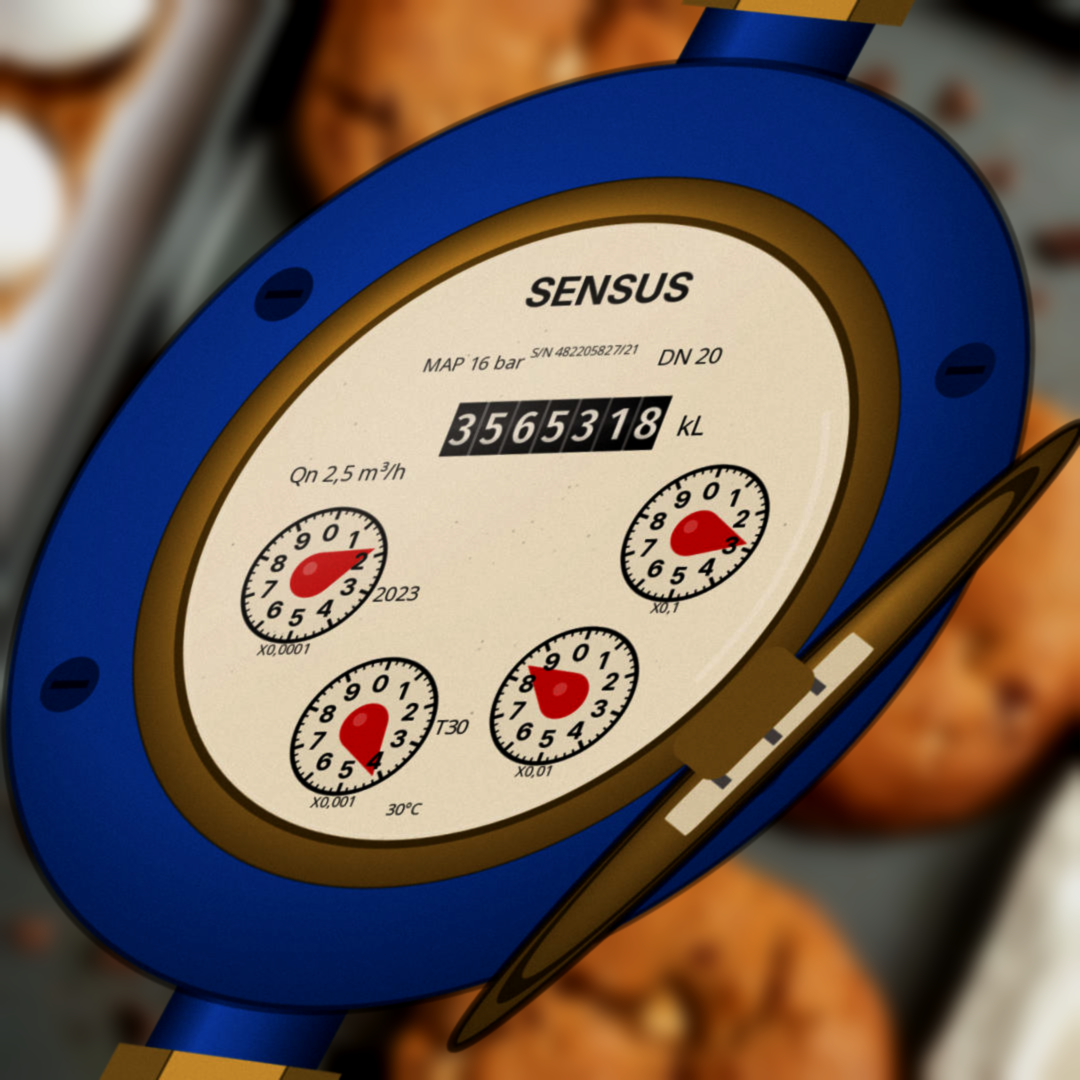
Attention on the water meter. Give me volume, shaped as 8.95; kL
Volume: 3565318.2841; kL
